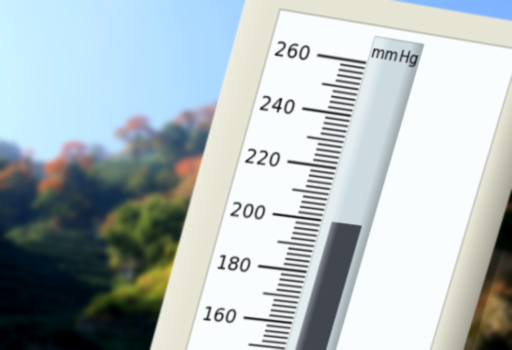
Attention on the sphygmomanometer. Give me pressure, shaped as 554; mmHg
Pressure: 200; mmHg
